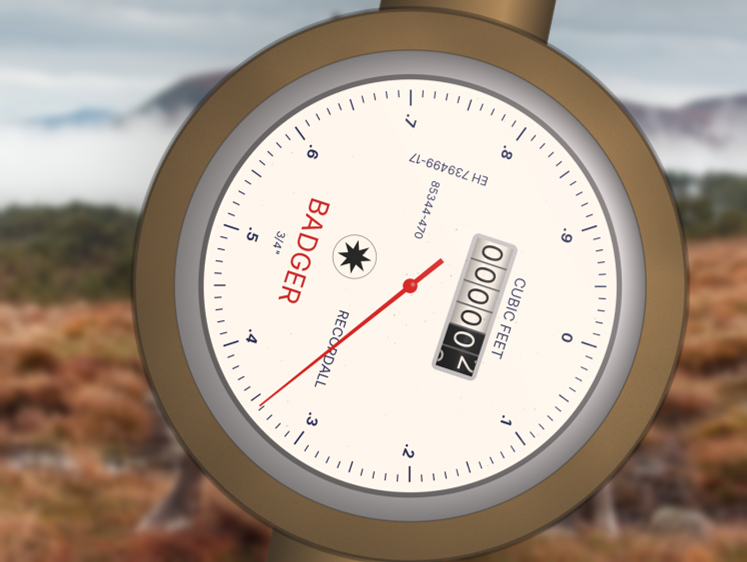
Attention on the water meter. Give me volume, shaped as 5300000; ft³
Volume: 2.34; ft³
